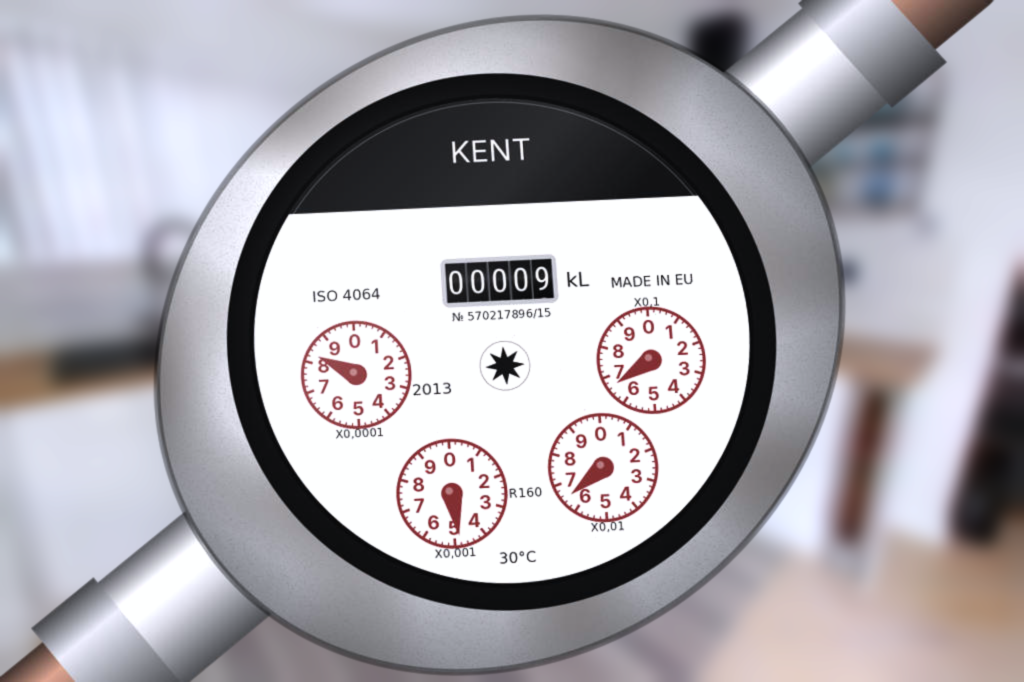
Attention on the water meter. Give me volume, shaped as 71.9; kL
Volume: 9.6648; kL
